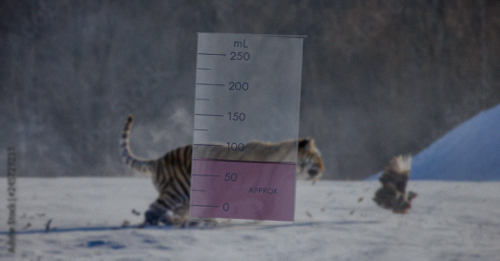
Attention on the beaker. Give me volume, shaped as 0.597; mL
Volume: 75; mL
